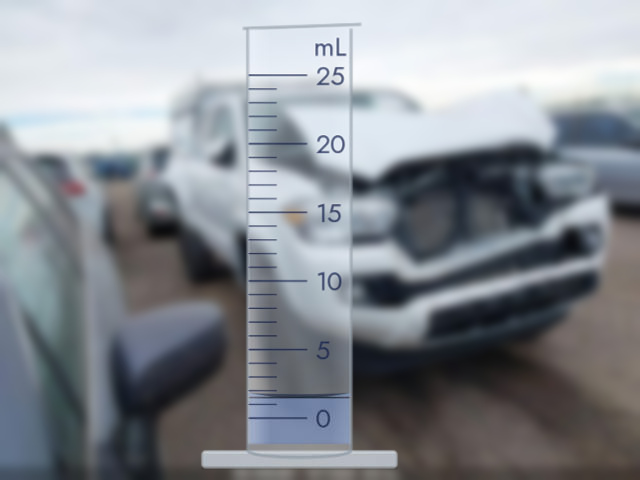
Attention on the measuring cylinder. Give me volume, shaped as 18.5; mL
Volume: 1.5; mL
